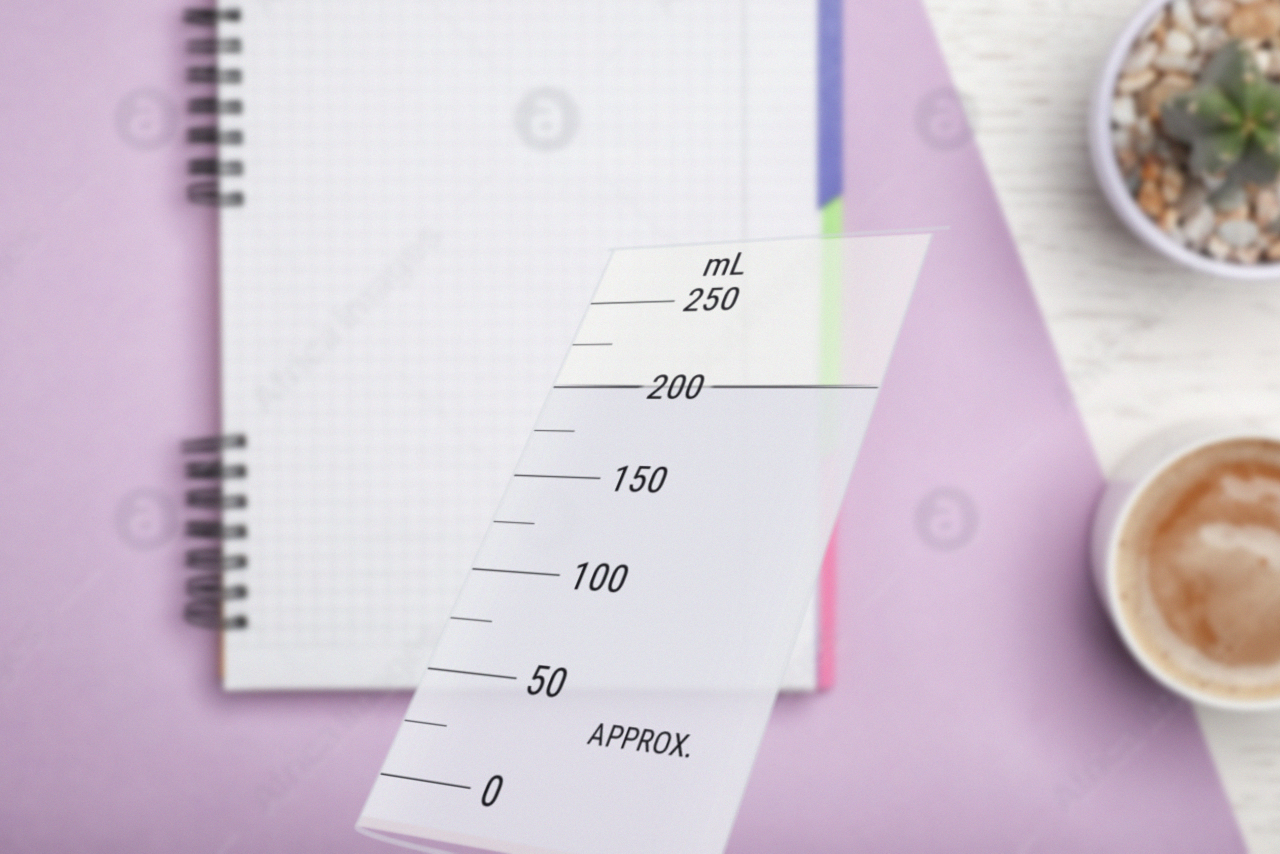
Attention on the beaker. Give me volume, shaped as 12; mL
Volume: 200; mL
